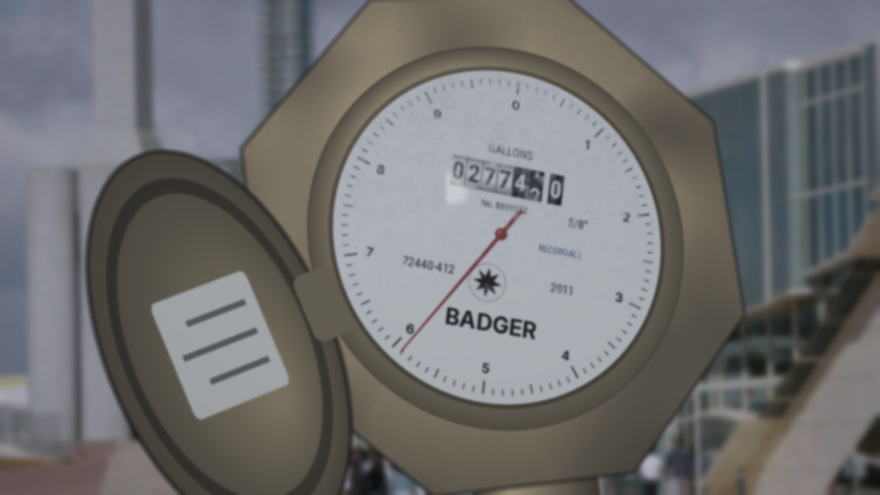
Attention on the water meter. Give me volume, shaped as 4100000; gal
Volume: 277415.9; gal
